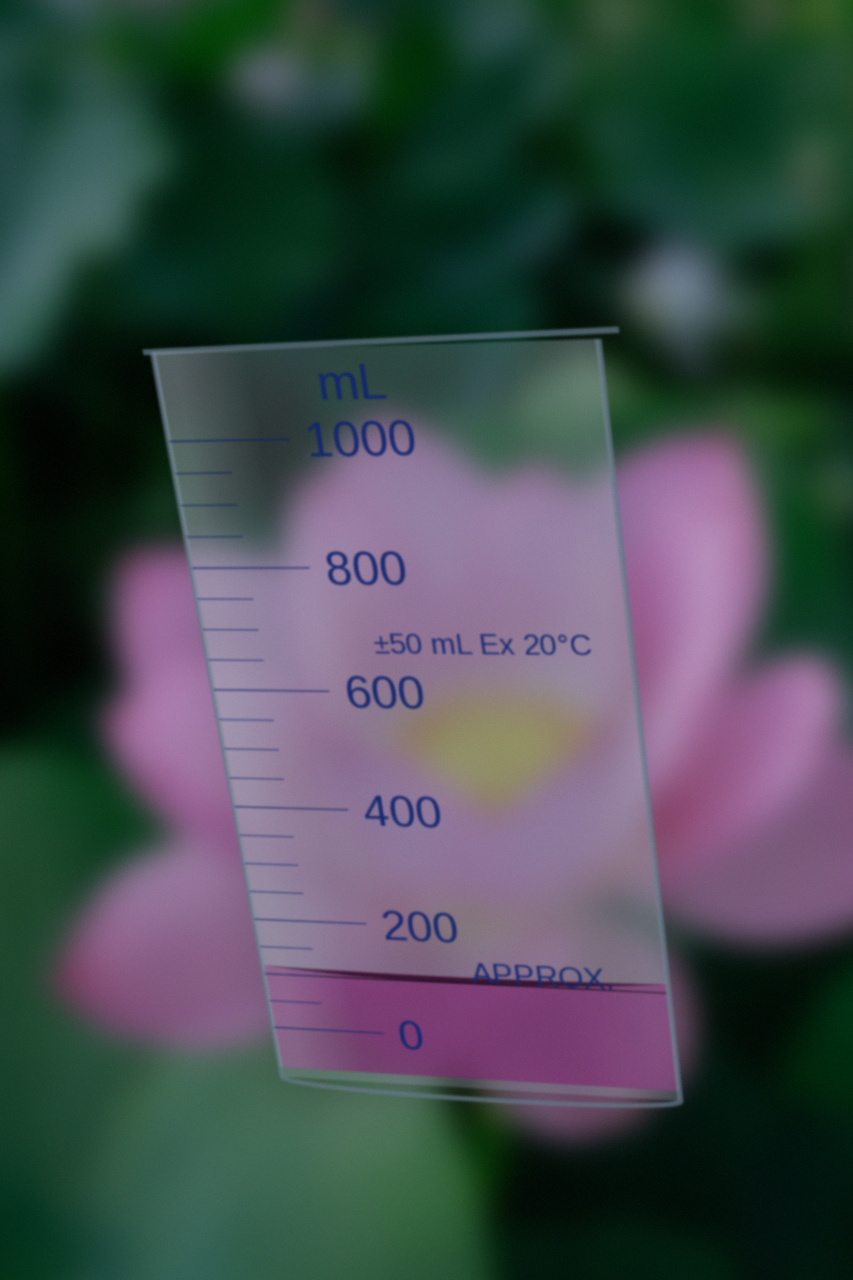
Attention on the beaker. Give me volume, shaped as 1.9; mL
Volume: 100; mL
